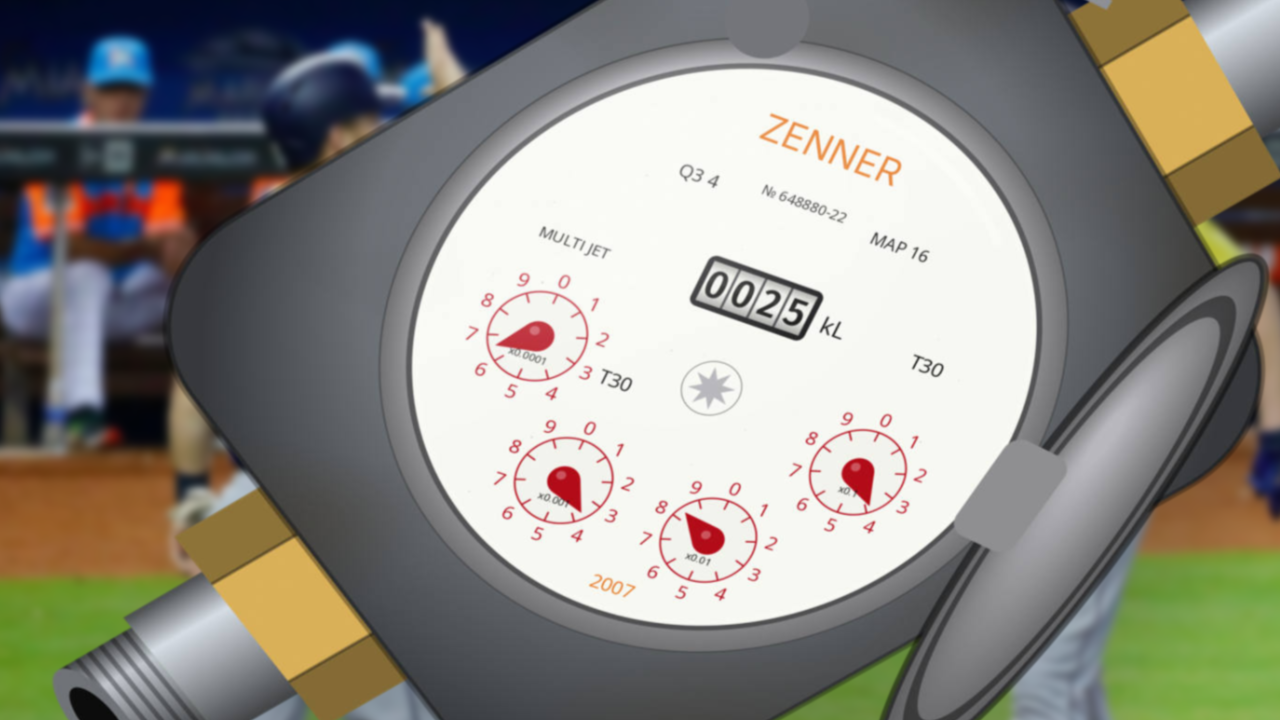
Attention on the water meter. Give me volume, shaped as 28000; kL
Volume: 25.3836; kL
